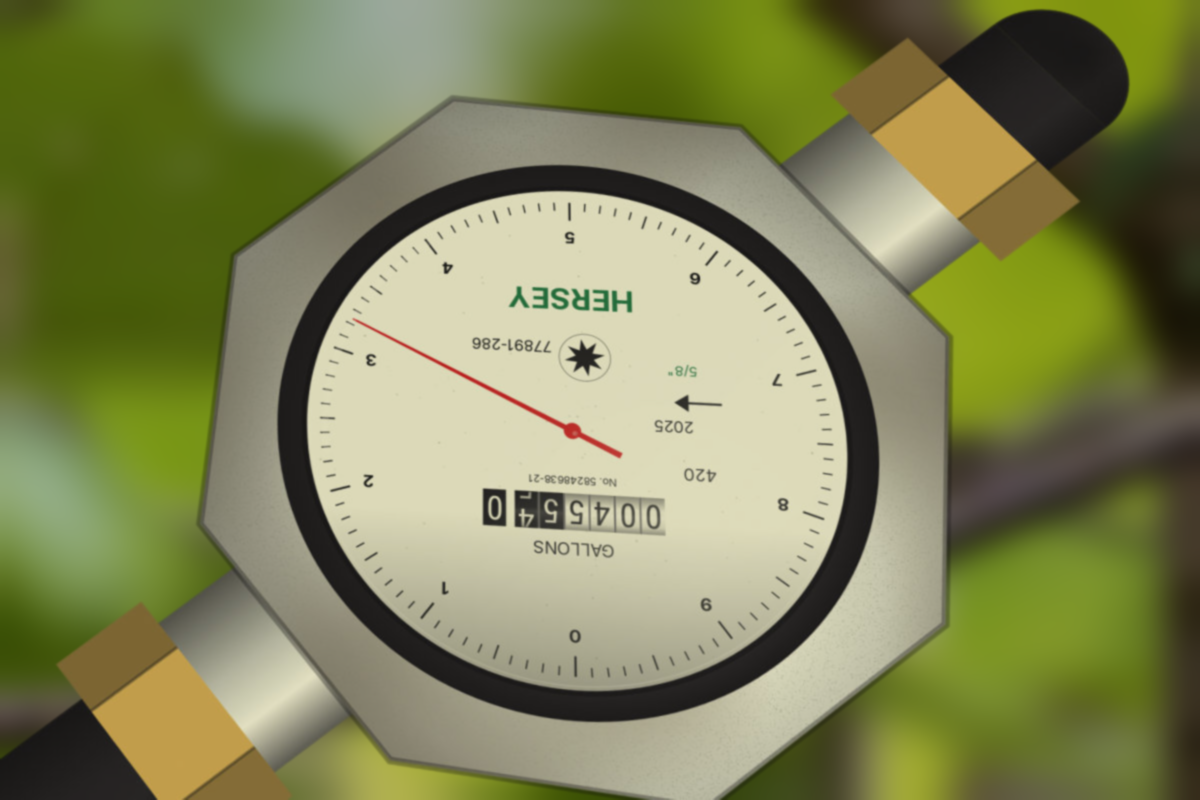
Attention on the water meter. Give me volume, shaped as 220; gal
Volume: 45543.2; gal
